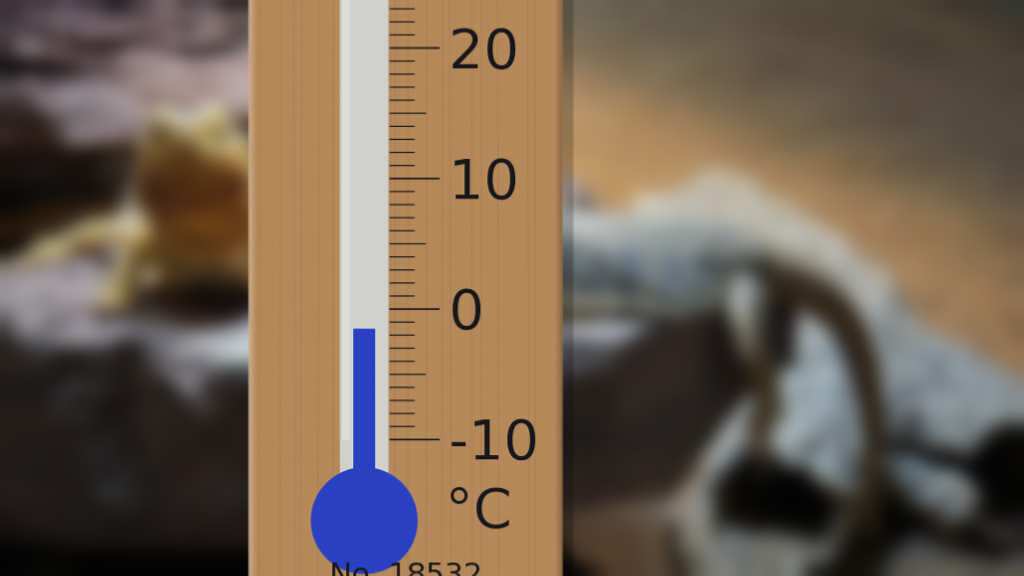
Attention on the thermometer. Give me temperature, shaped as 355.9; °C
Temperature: -1.5; °C
